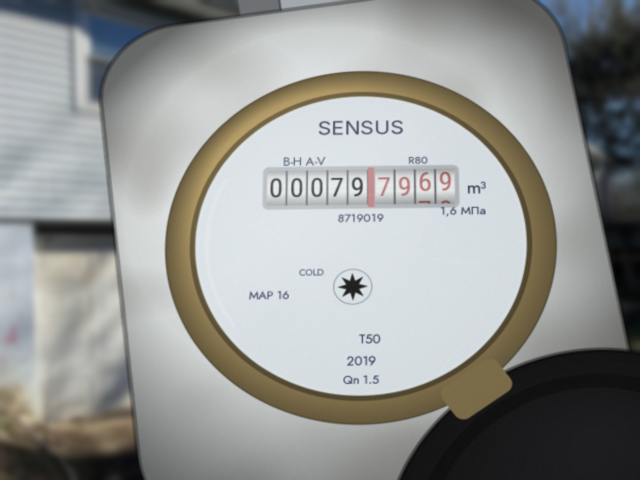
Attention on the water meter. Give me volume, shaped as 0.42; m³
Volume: 79.7969; m³
